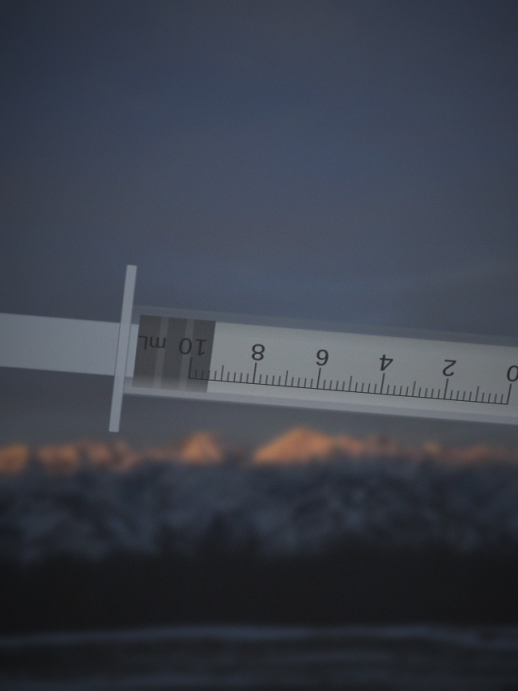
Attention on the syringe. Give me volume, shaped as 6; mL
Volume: 9.4; mL
